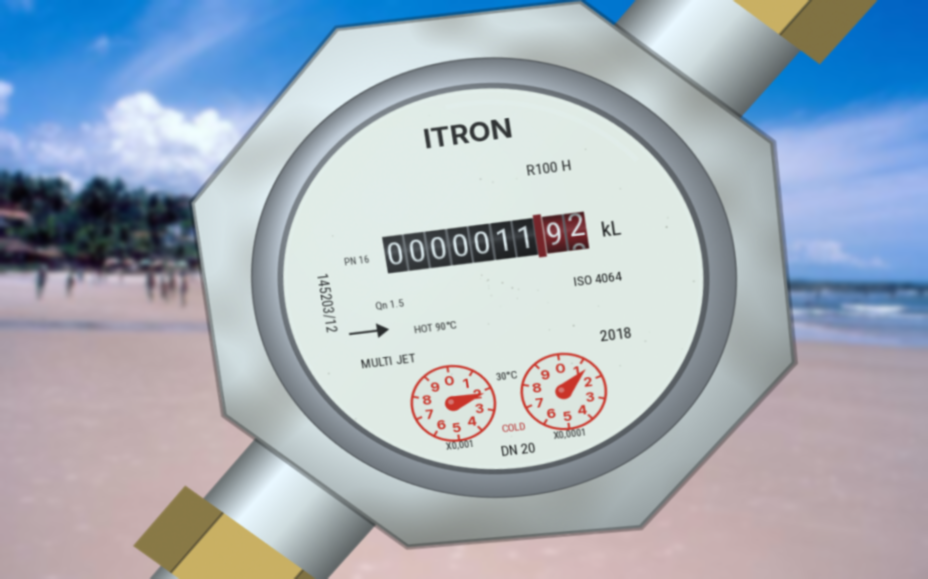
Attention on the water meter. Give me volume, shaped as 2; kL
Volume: 11.9221; kL
